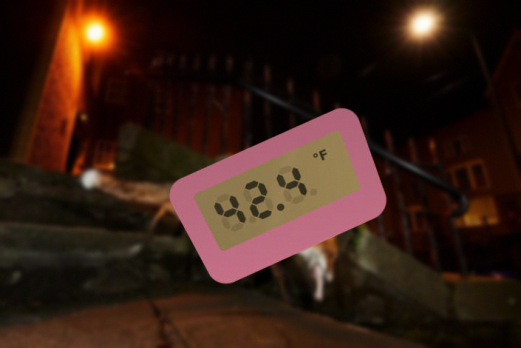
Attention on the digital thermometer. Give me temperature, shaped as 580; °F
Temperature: 42.4; °F
